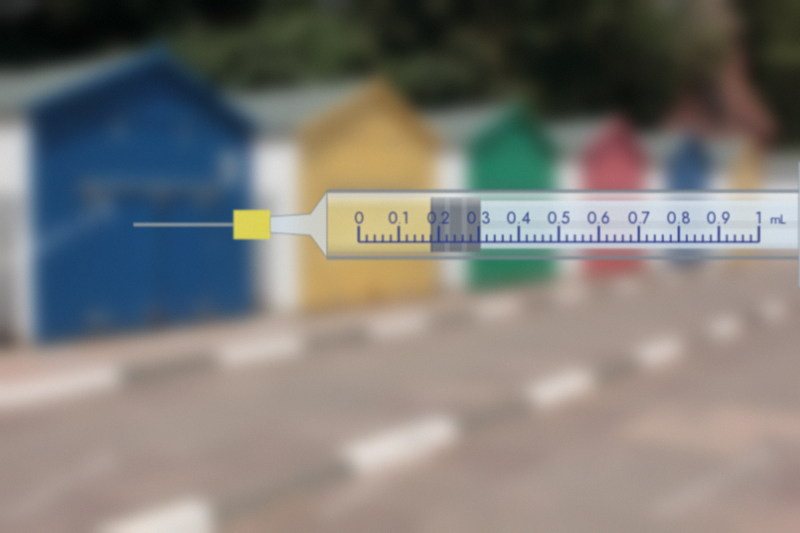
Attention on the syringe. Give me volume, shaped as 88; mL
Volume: 0.18; mL
